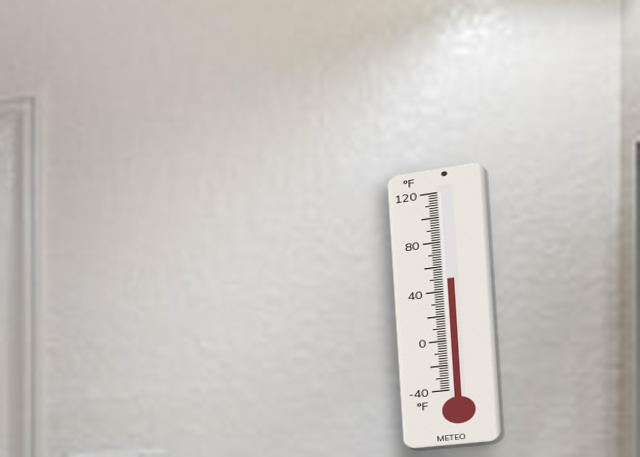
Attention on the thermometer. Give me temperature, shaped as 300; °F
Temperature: 50; °F
